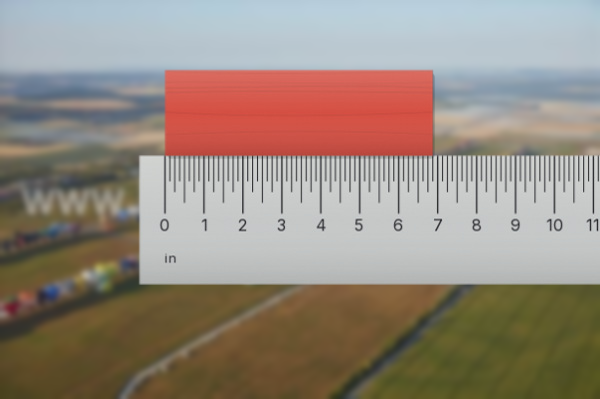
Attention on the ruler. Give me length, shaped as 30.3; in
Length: 6.875; in
